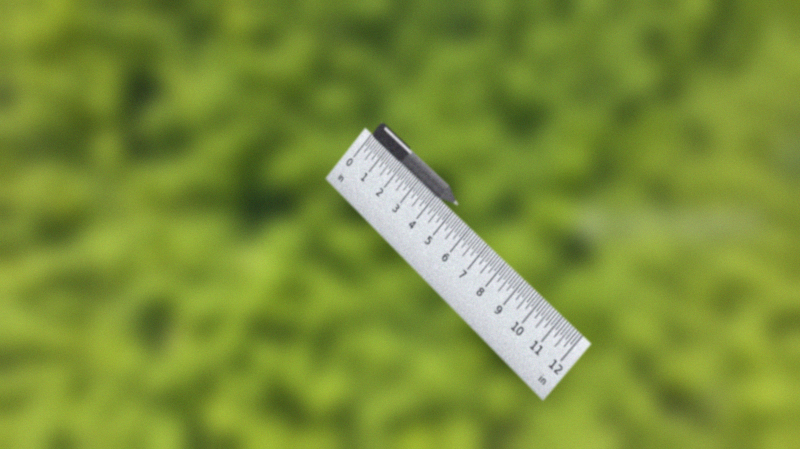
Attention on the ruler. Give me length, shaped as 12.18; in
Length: 5; in
